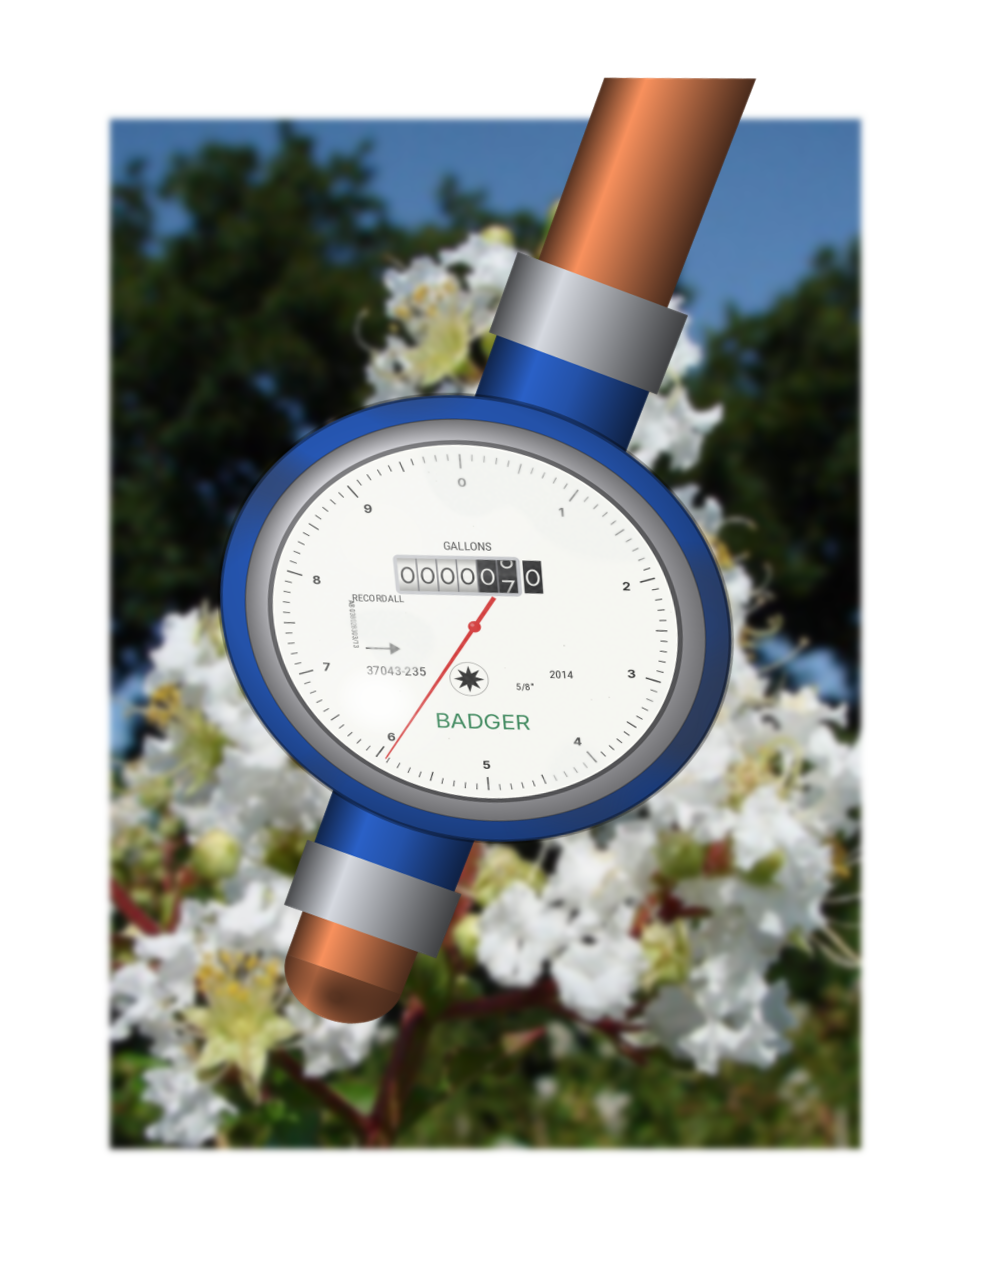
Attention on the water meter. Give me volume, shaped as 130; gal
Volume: 65.9; gal
